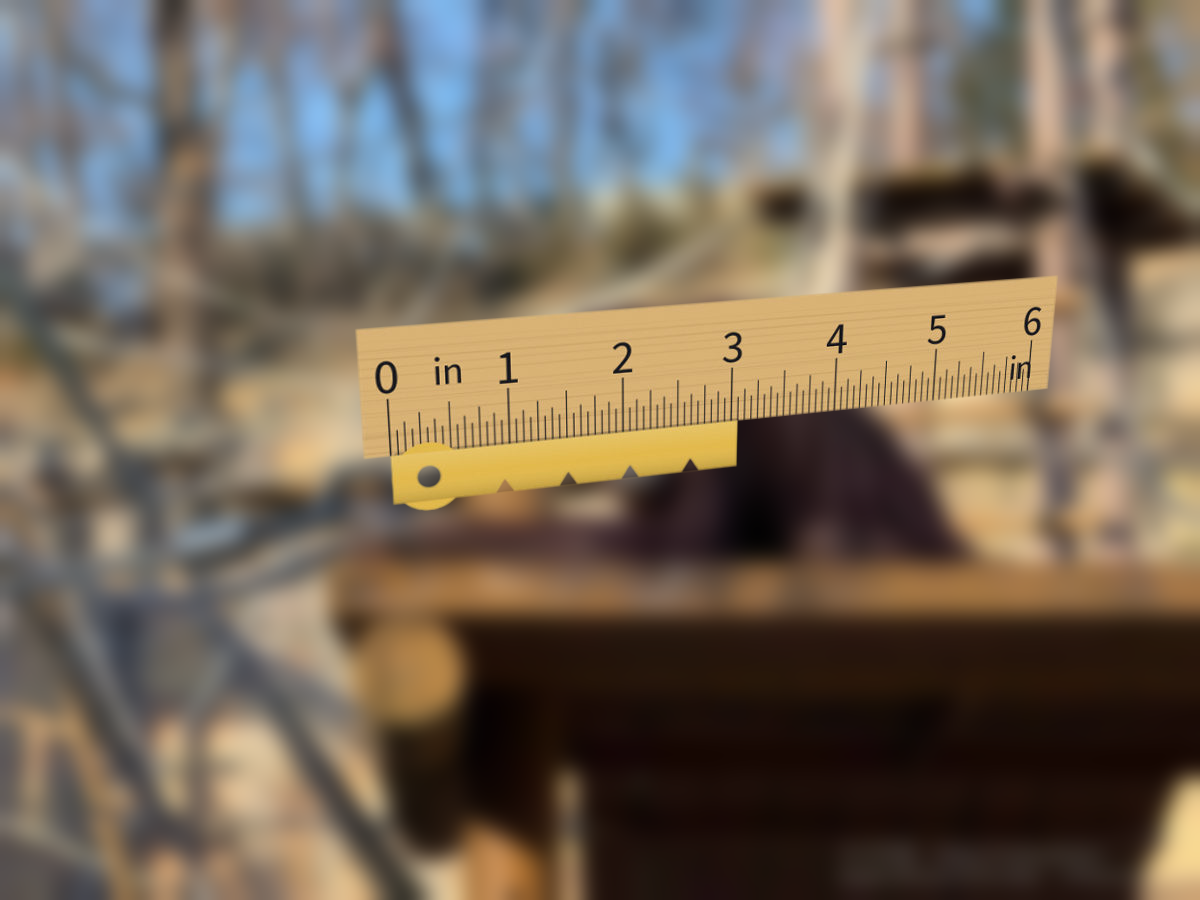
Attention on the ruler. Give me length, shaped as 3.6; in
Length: 3.0625; in
